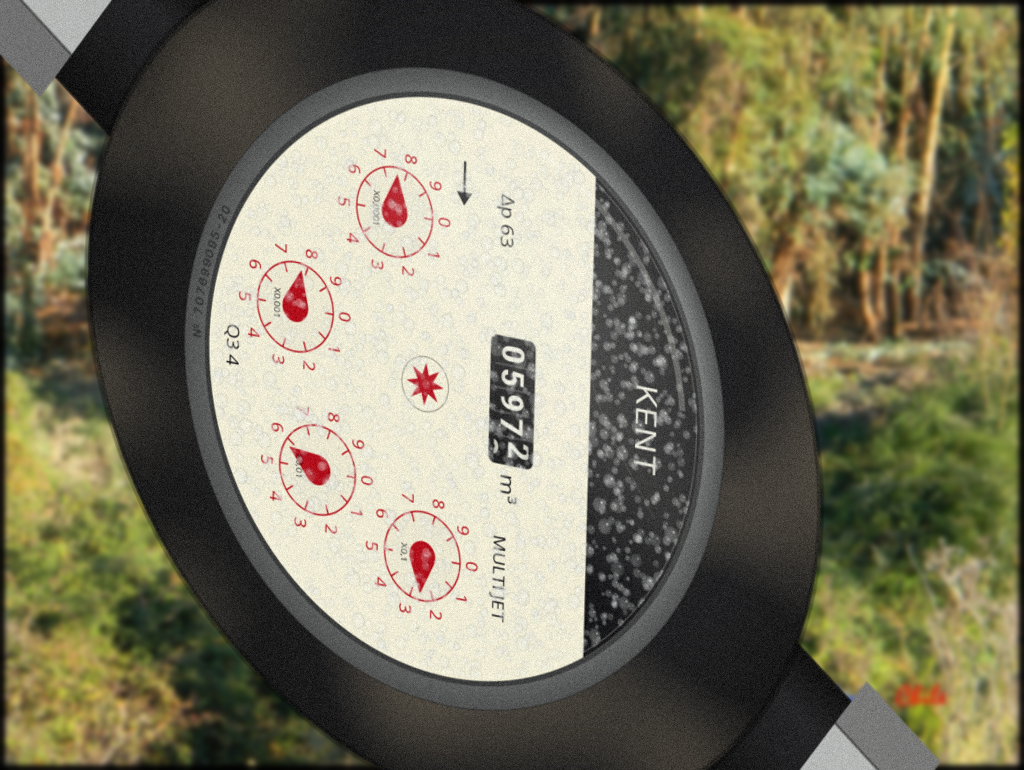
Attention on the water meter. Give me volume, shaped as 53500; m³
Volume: 5972.2577; m³
